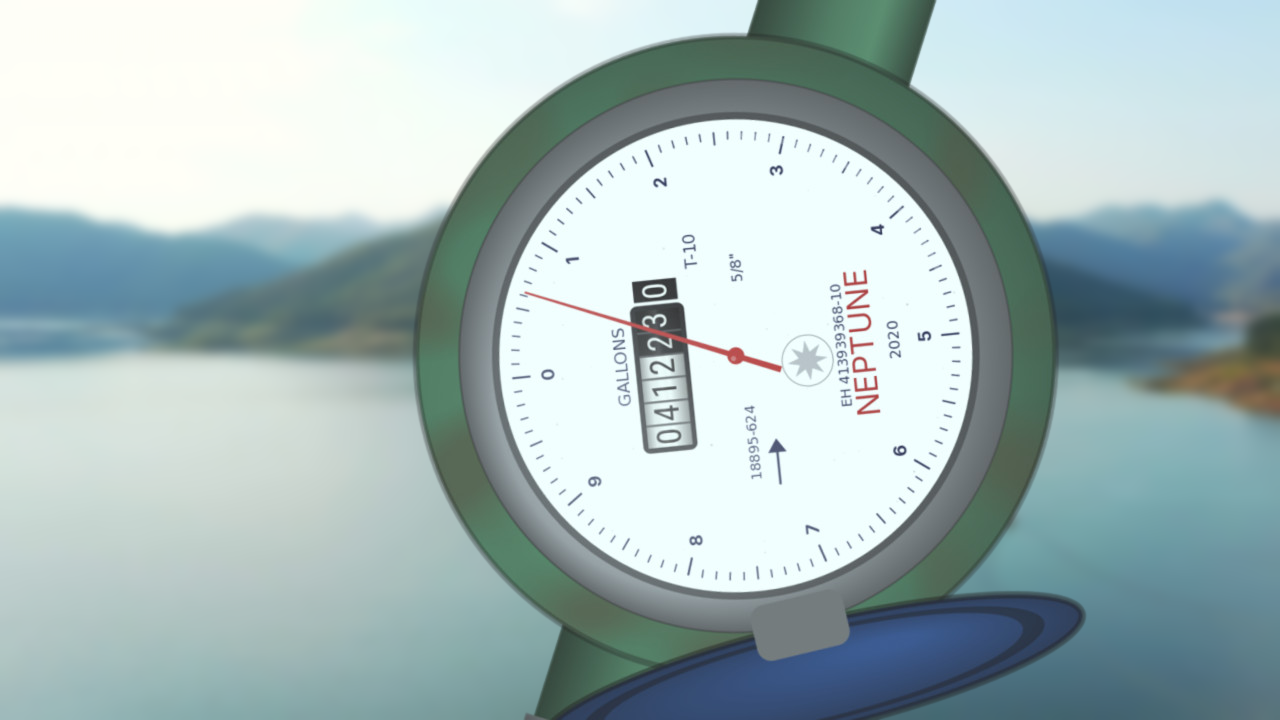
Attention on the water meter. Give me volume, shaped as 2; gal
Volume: 412230.6; gal
